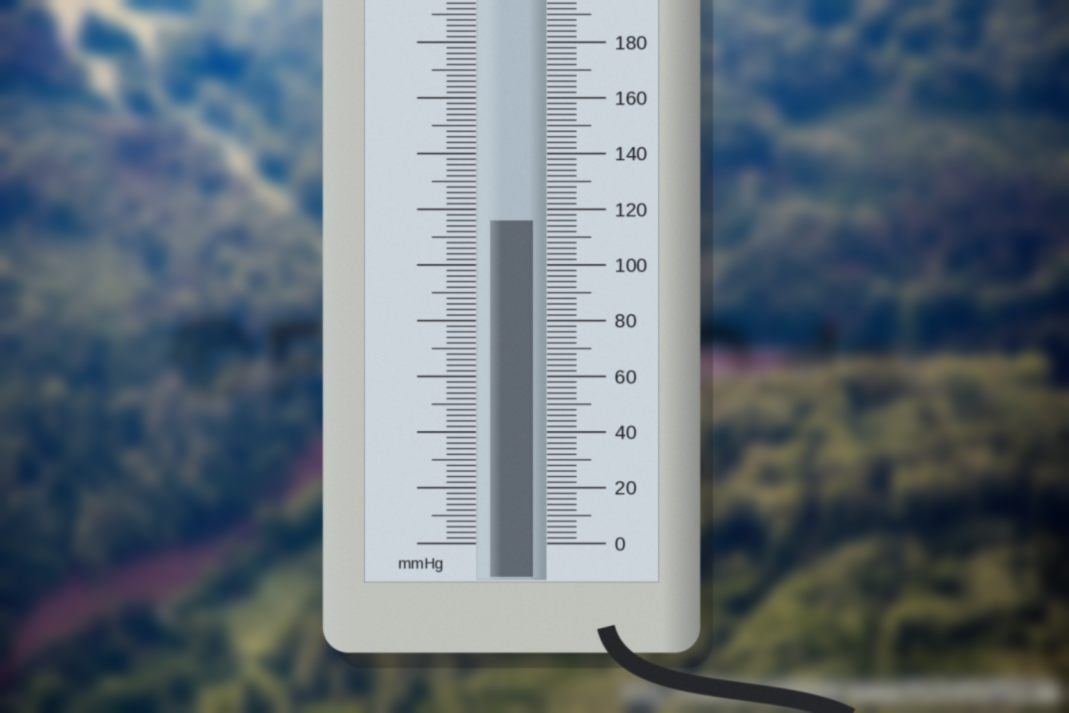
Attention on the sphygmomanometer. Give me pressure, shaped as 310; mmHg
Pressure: 116; mmHg
